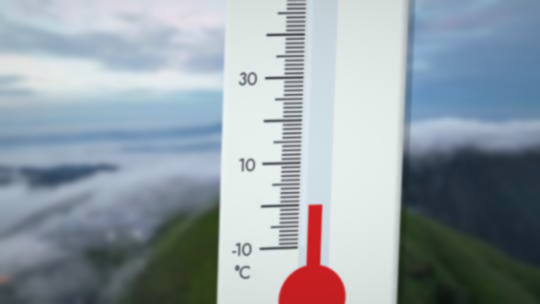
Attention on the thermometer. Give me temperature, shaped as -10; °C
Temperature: 0; °C
